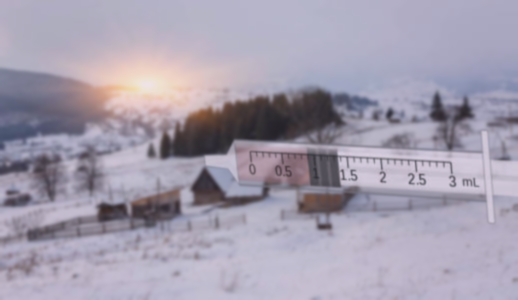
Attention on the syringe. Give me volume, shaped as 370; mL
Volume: 0.9; mL
